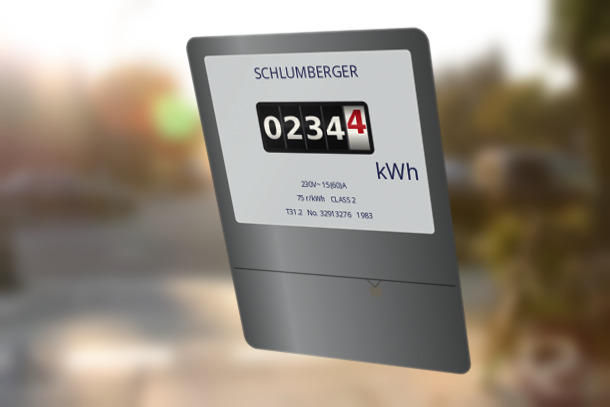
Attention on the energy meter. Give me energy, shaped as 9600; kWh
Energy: 234.4; kWh
